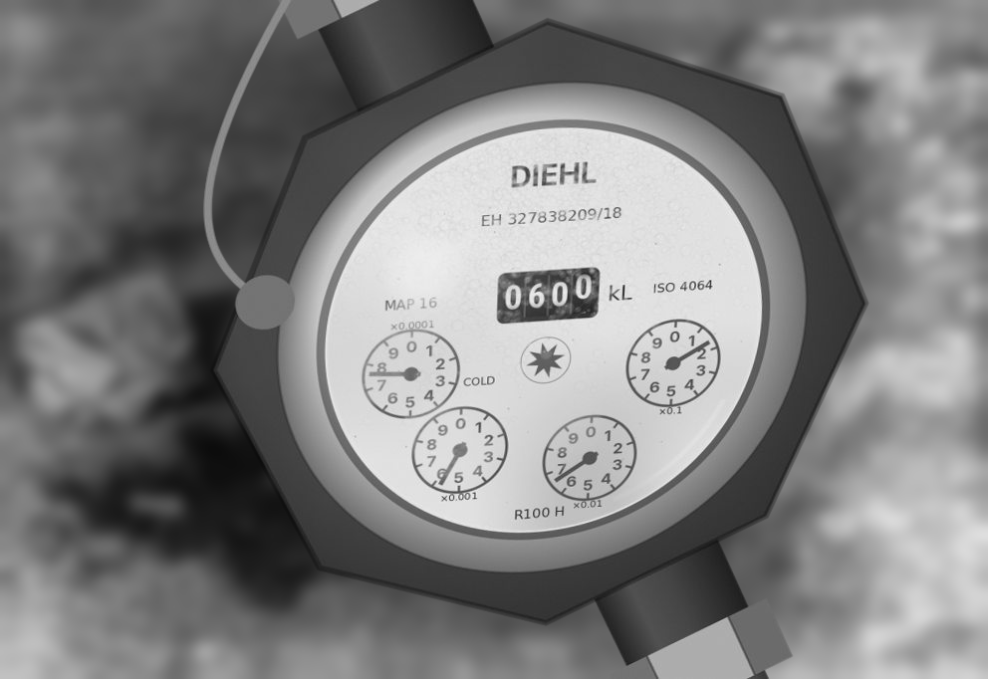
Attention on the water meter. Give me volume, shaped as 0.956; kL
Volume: 600.1657; kL
